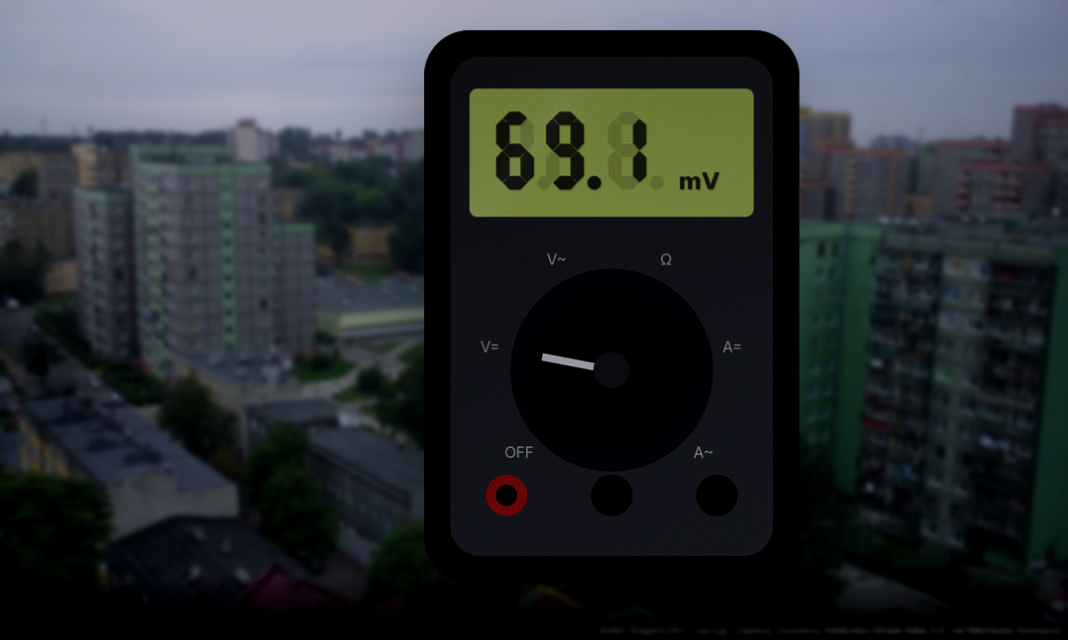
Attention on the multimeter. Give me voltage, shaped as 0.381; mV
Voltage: 69.1; mV
